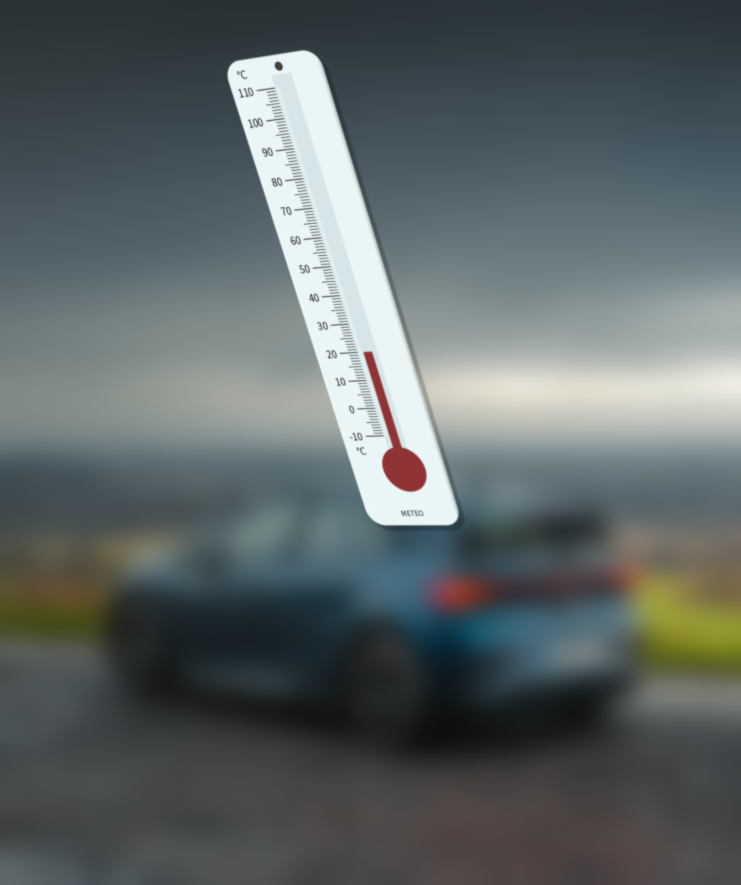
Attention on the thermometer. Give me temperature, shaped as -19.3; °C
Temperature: 20; °C
